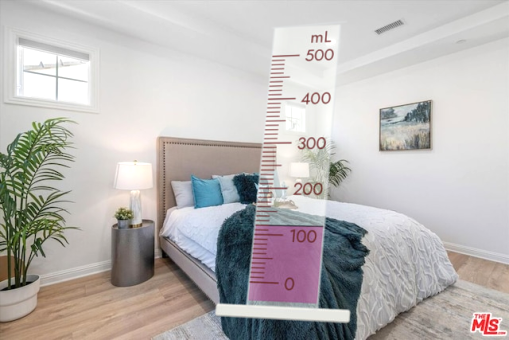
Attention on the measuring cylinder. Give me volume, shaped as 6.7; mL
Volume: 120; mL
